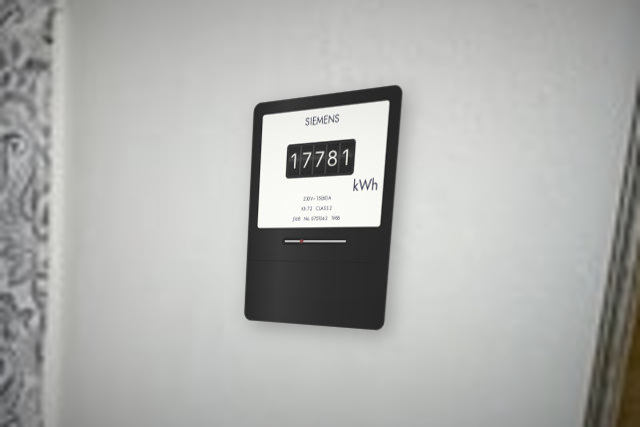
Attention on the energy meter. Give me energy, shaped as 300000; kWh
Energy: 17781; kWh
